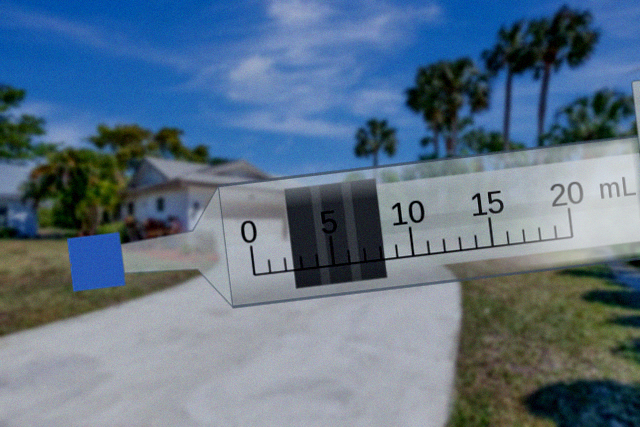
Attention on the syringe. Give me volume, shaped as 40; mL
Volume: 2.5; mL
